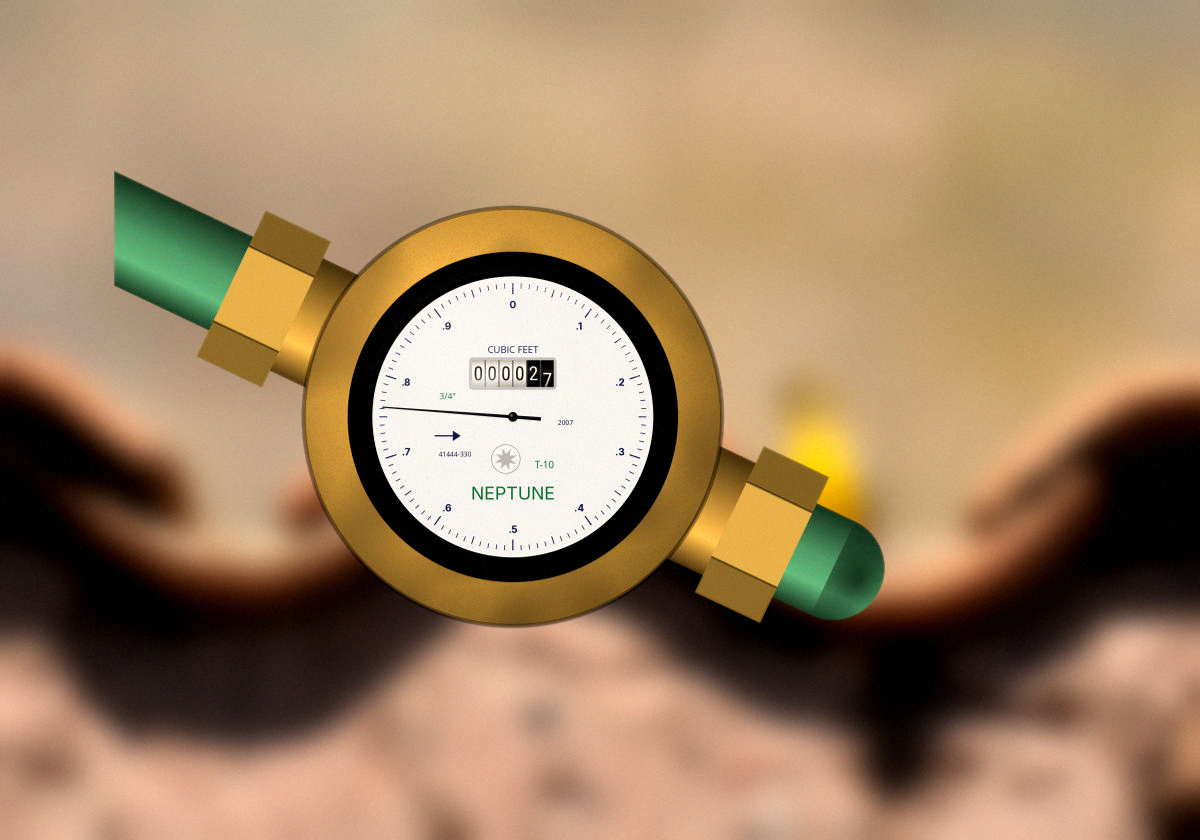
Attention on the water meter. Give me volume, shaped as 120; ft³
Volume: 26.76; ft³
